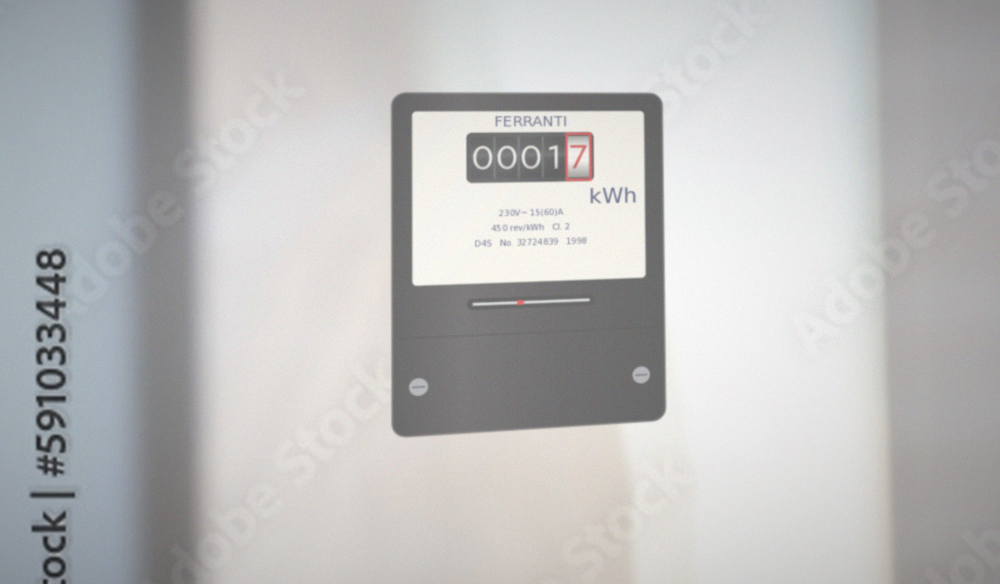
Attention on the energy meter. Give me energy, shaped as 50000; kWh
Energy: 1.7; kWh
